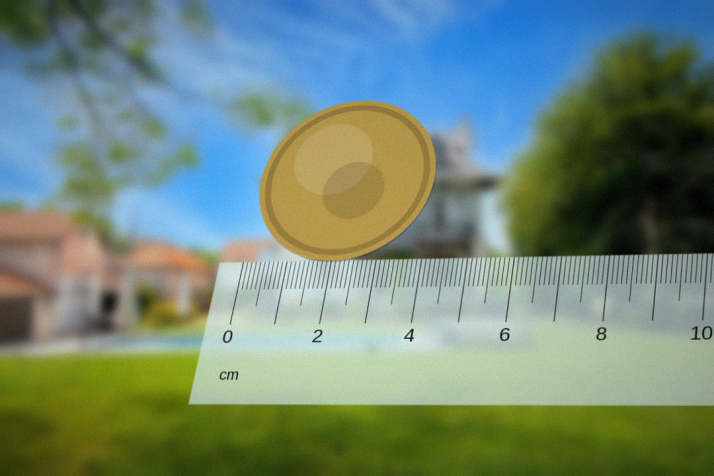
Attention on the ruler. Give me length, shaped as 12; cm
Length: 4; cm
